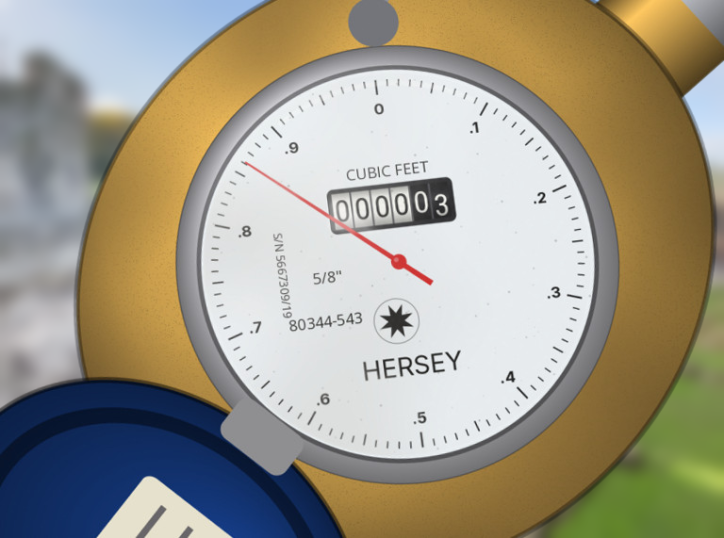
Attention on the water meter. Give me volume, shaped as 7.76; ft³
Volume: 2.86; ft³
